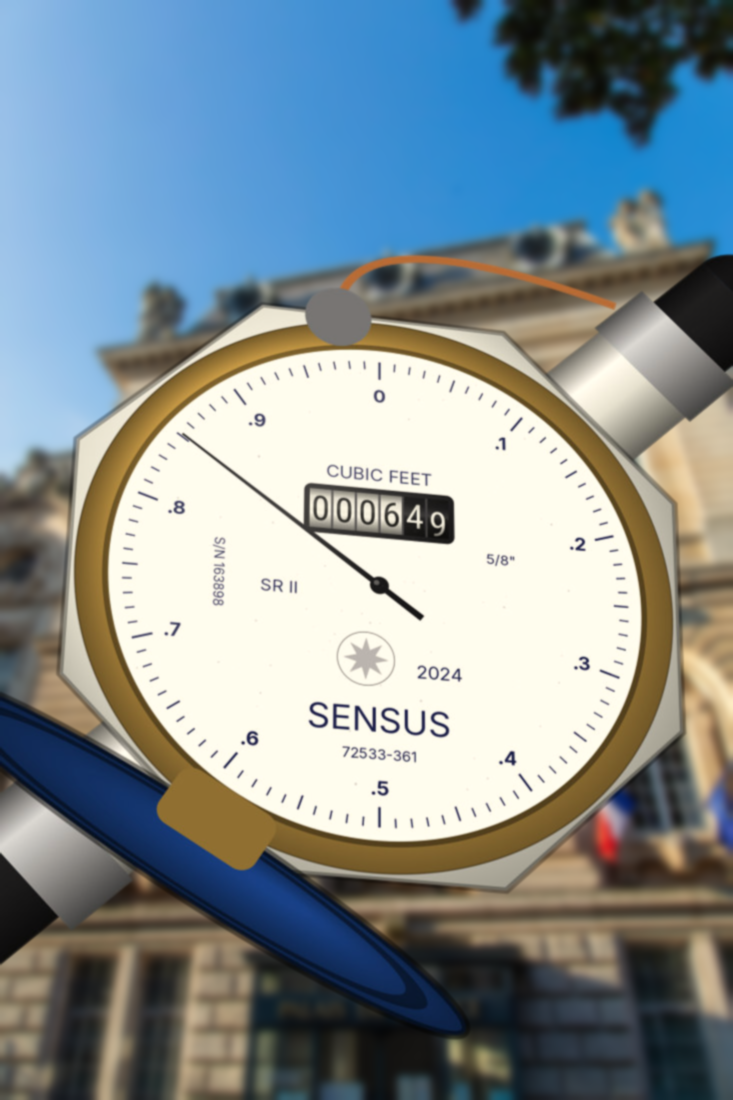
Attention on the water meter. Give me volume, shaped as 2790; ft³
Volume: 648.85; ft³
